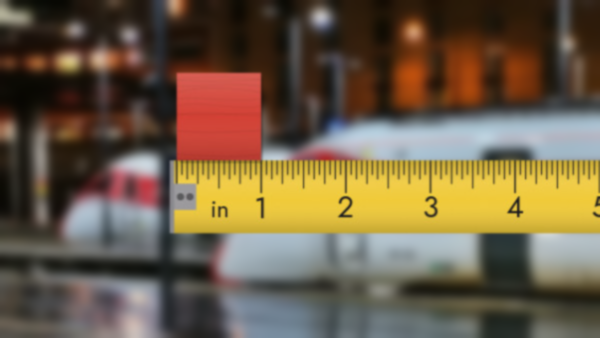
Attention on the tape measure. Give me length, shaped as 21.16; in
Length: 1; in
